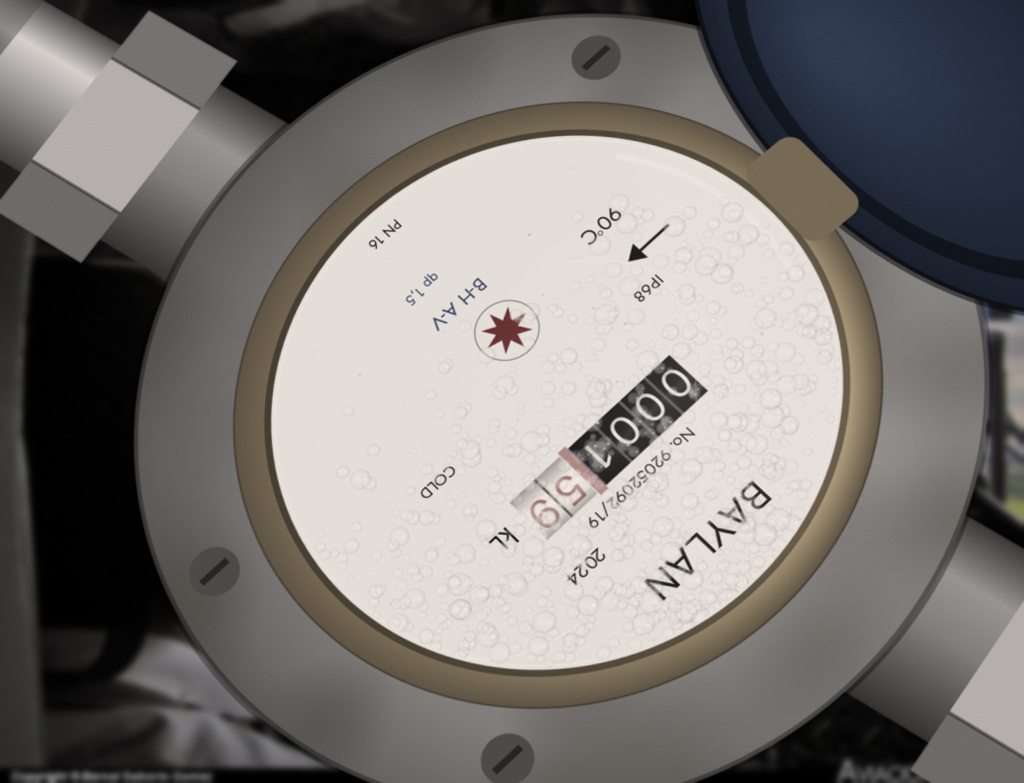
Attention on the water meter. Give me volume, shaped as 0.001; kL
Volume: 1.59; kL
